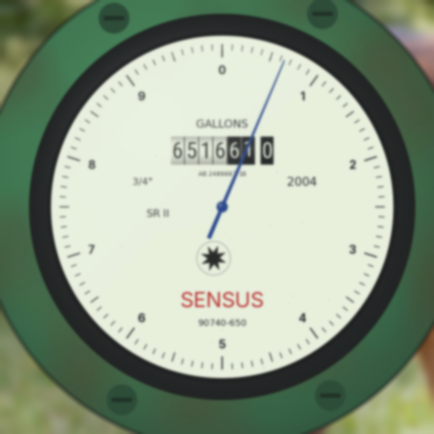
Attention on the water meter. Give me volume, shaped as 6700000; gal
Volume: 6516610.6; gal
